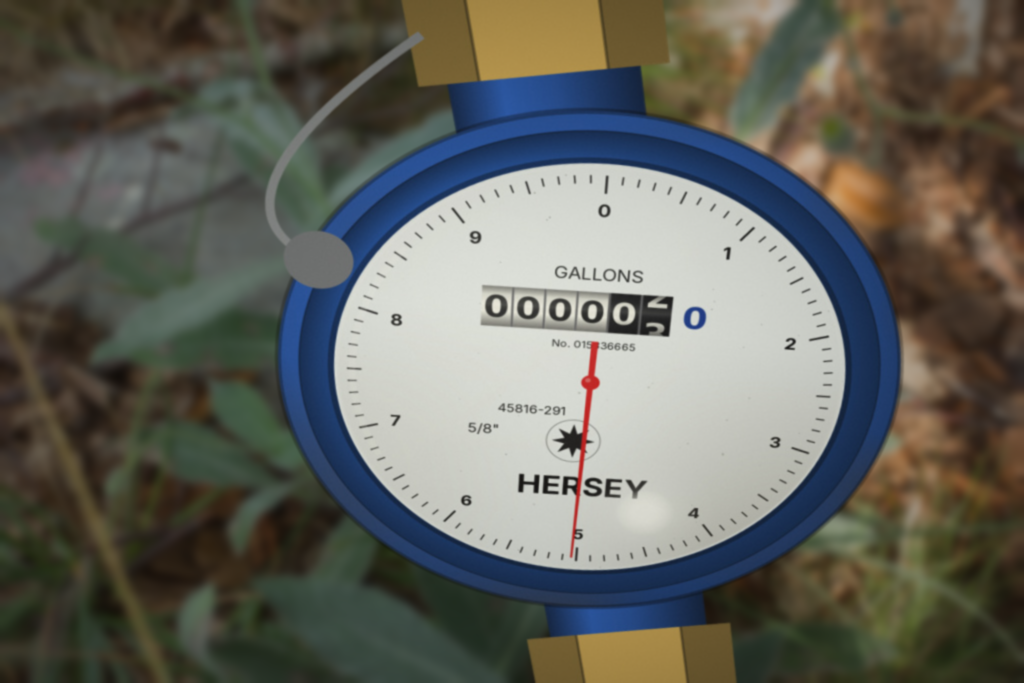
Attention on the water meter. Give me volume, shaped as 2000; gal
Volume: 25.0; gal
